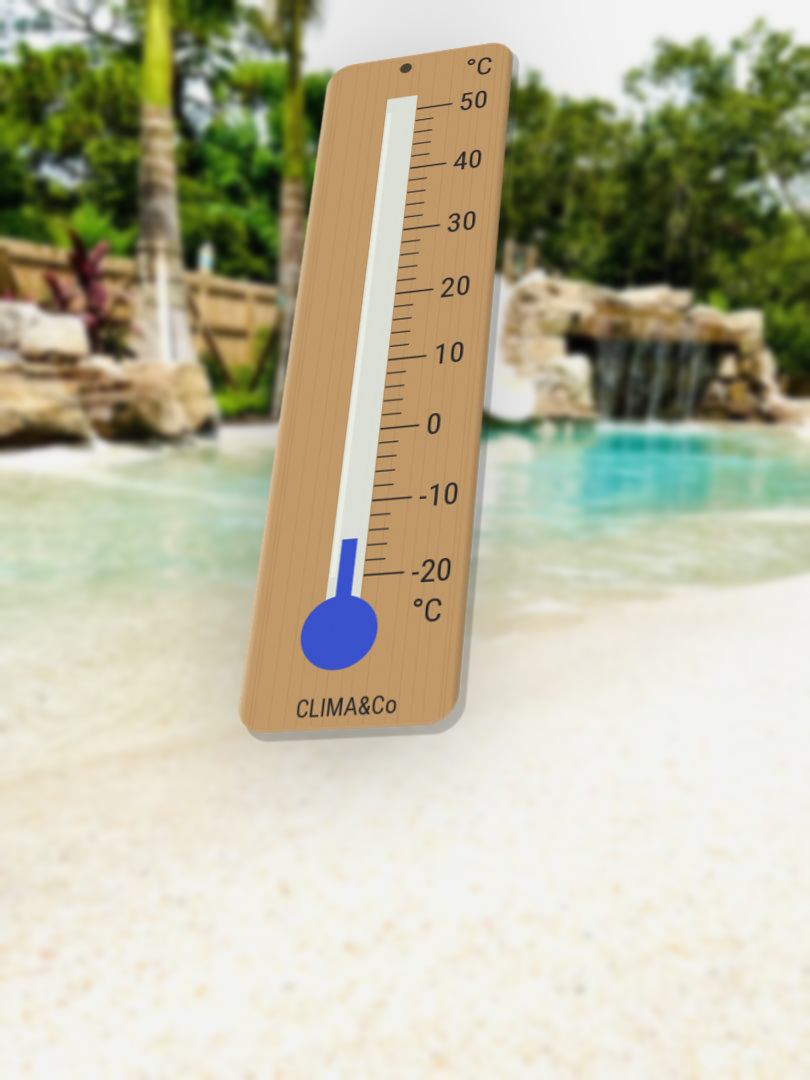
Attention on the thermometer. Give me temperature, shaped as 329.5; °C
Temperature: -15; °C
